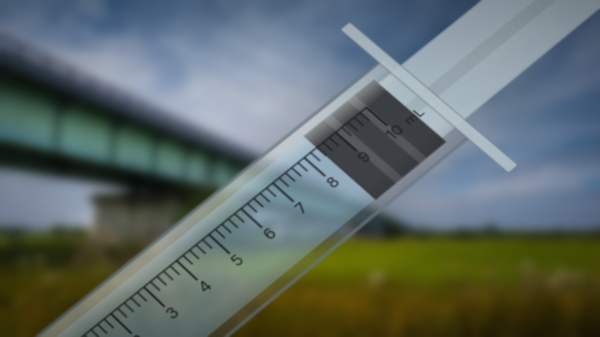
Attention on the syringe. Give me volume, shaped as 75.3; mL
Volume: 8.4; mL
